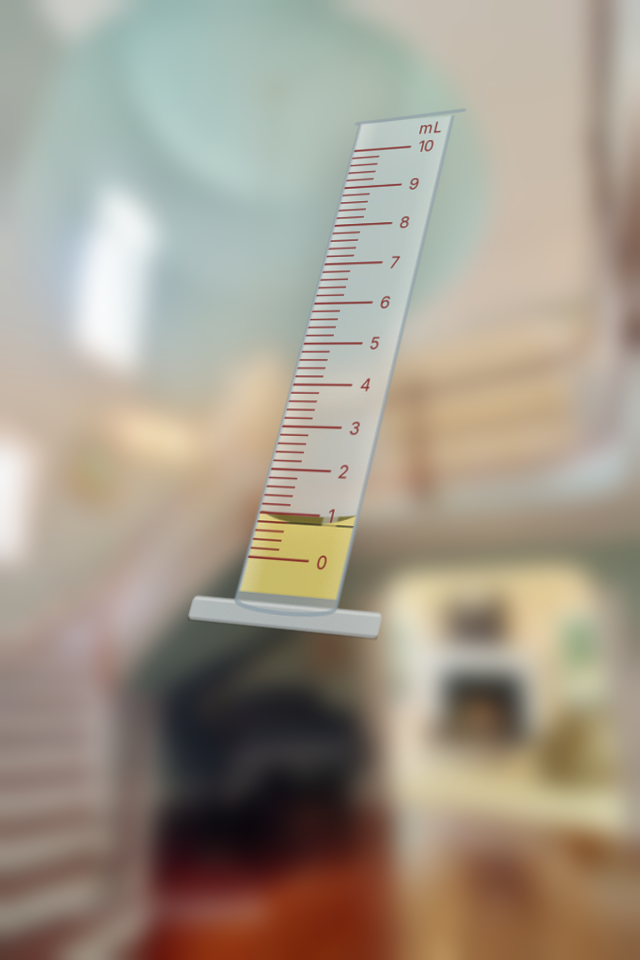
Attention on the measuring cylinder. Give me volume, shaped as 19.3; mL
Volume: 0.8; mL
